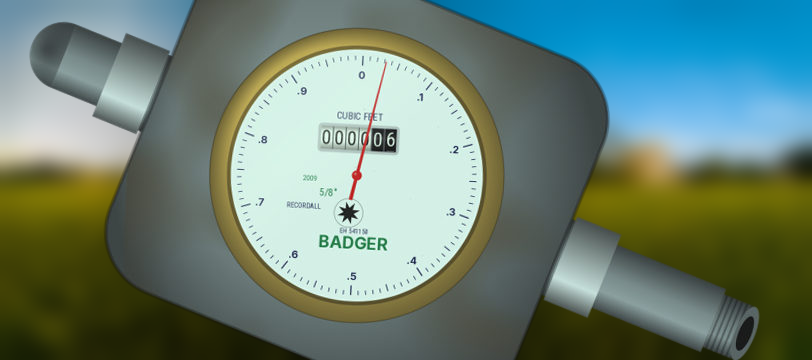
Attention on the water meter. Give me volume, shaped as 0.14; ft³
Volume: 6.03; ft³
